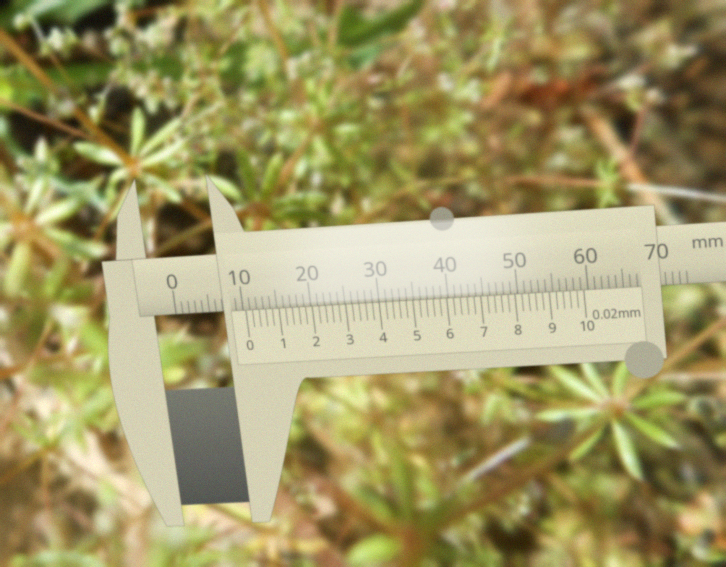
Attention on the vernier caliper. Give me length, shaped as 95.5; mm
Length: 10.4; mm
